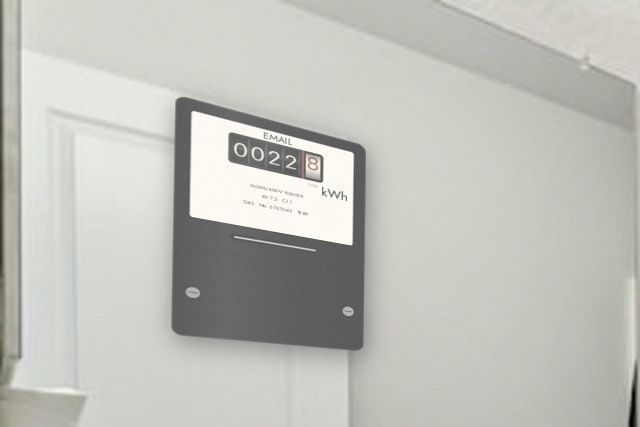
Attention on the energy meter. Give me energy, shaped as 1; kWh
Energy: 22.8; kWh
